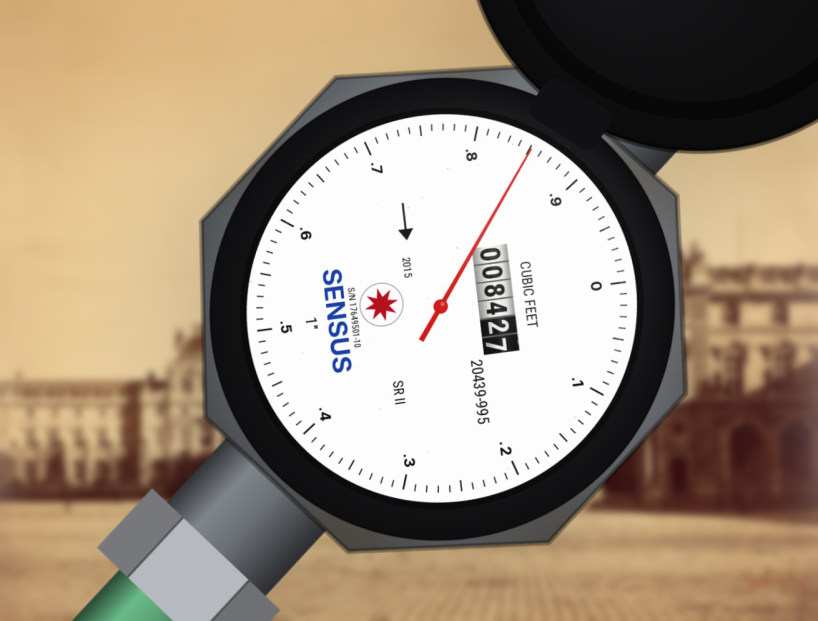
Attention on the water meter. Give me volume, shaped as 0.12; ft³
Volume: 8426.85; ft³
